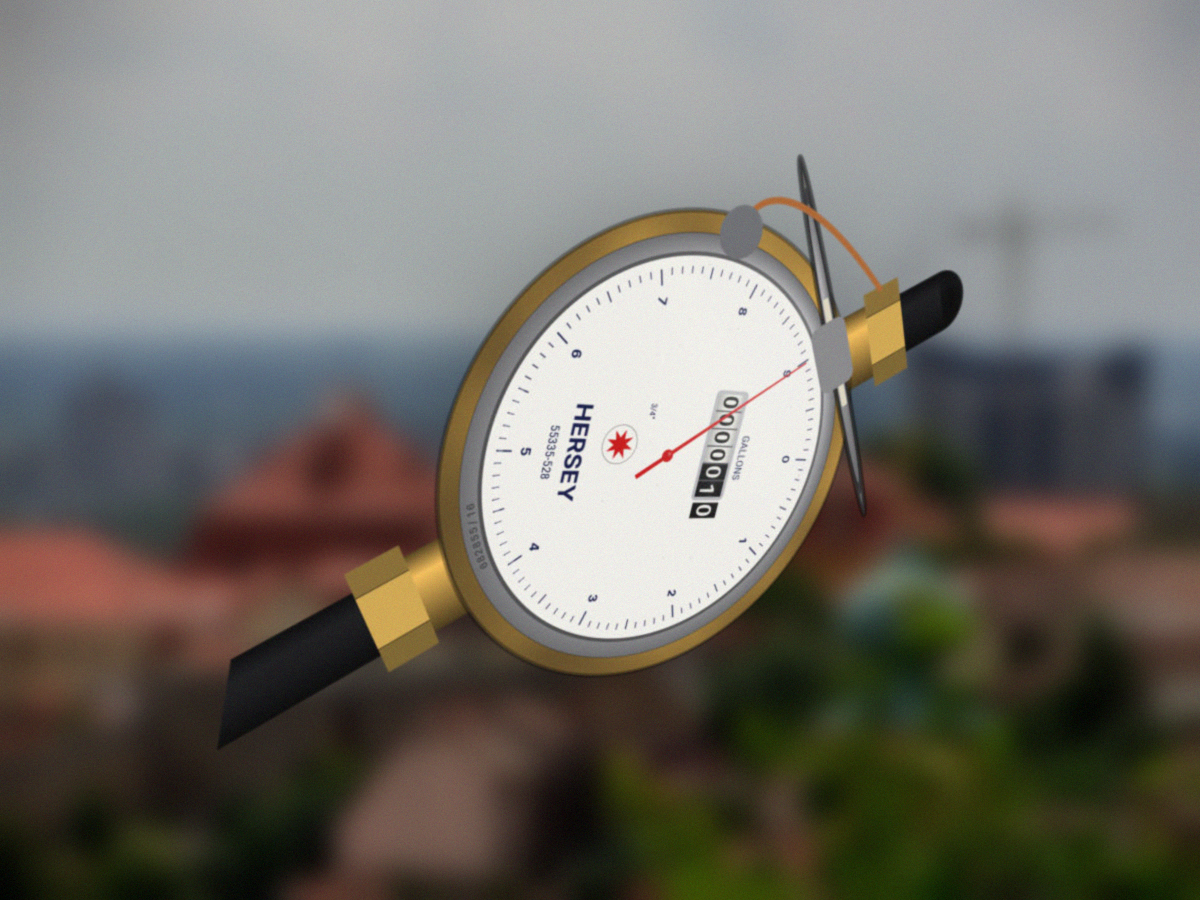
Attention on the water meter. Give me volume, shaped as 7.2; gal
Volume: 9.0; gal
